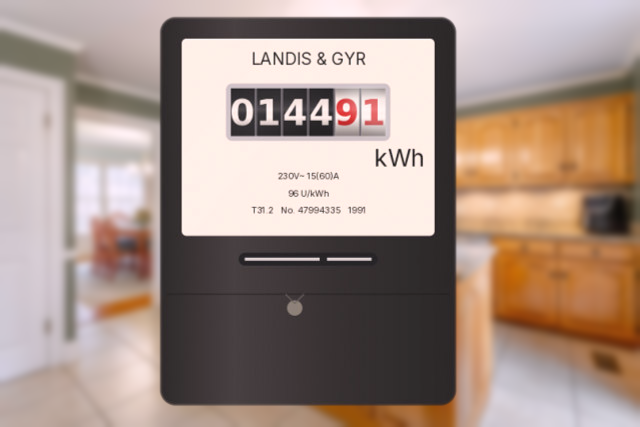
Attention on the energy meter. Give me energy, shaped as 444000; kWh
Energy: 144.91; kWh
